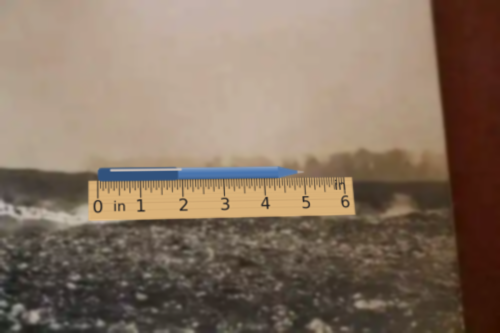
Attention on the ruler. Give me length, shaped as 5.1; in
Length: 5; in
